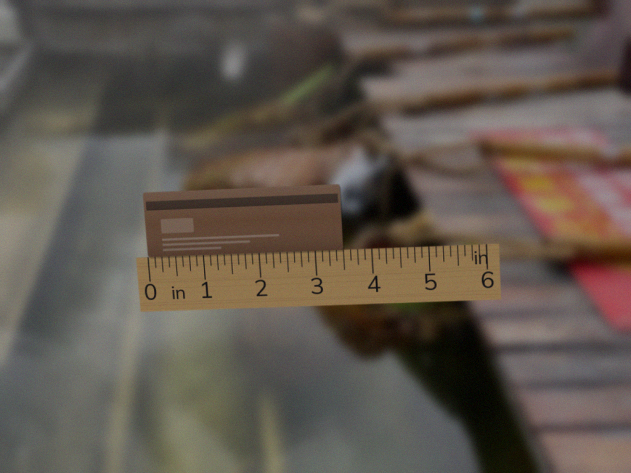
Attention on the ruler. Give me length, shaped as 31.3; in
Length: 3.5; in
